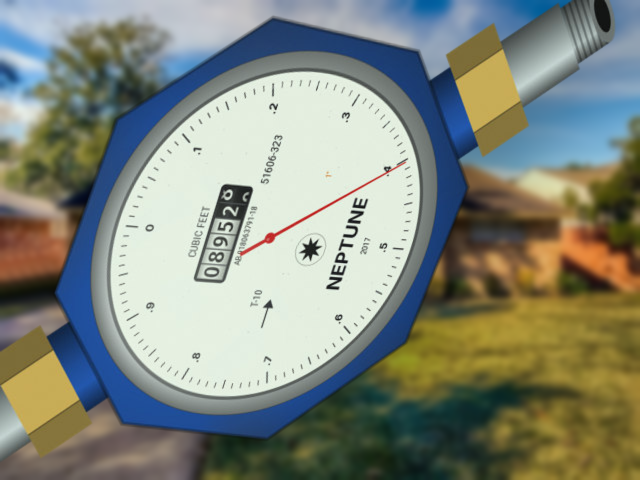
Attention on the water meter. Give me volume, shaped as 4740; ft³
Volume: 89528.40; ft³
